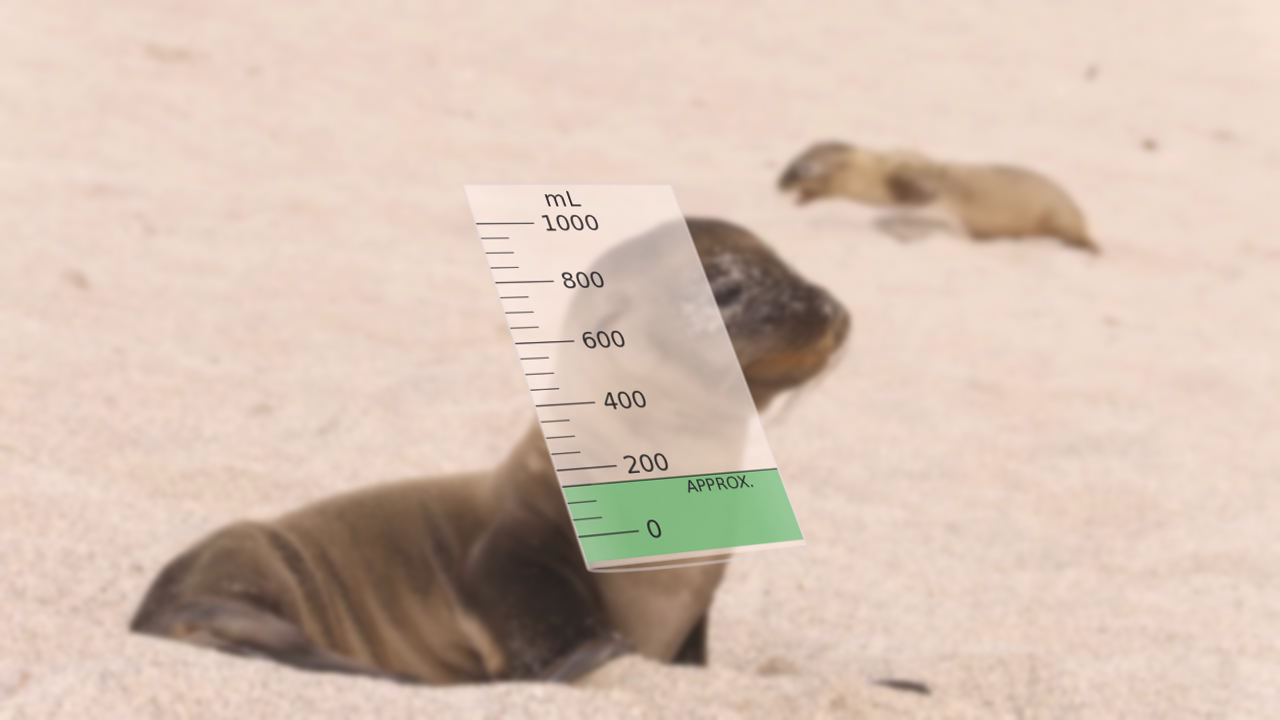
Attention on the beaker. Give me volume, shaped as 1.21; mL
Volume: 150; mL
